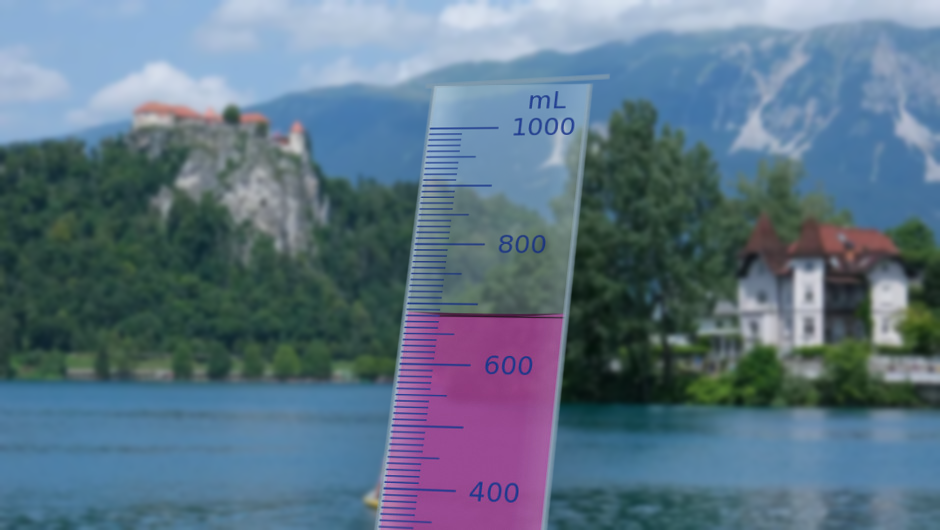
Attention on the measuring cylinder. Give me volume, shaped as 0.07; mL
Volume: 680; mL
